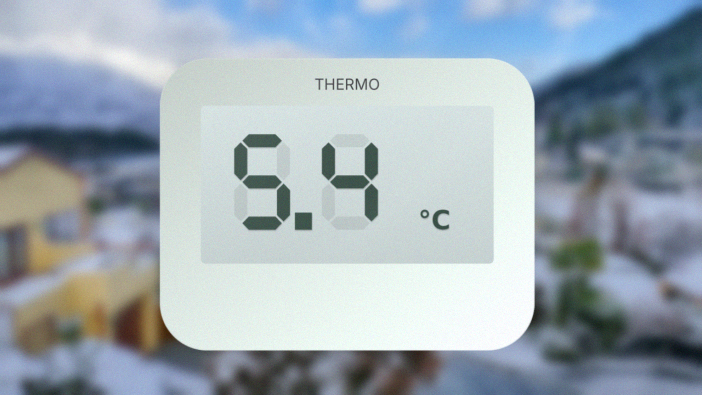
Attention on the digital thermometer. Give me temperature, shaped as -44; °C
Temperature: 5.4; °C
